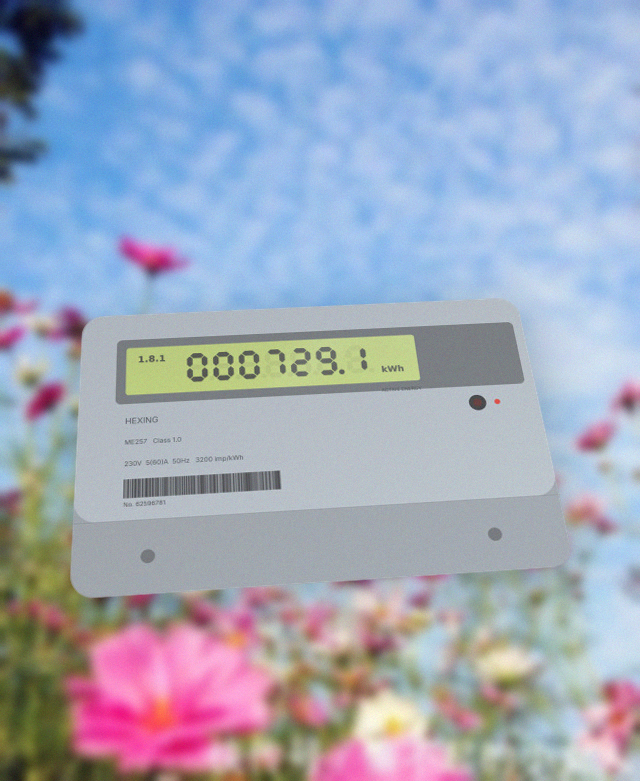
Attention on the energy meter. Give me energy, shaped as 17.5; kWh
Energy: 729.1; kWh
